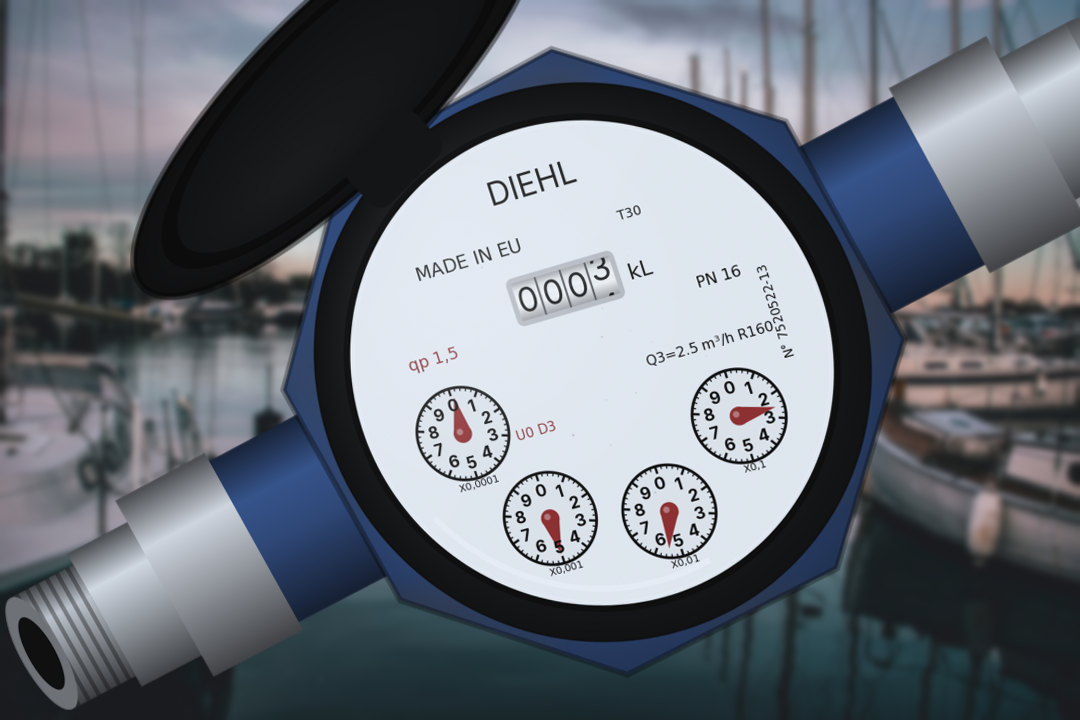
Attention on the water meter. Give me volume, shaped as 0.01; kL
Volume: 3.2550; kL
